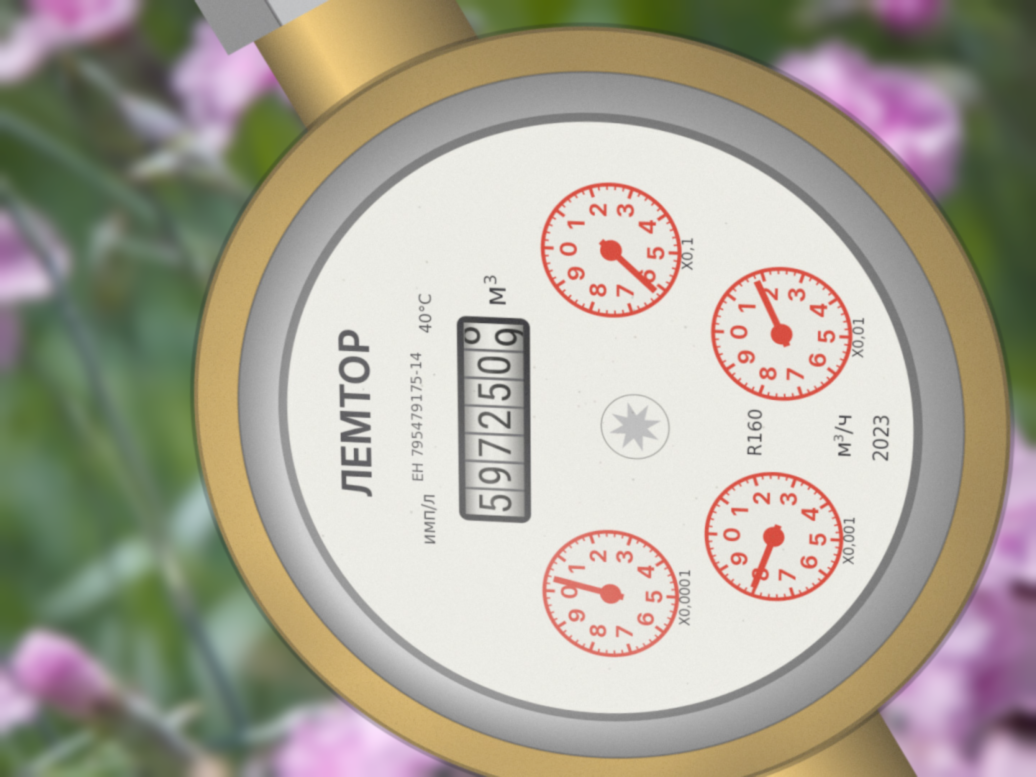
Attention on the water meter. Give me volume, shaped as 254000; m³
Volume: 5972508.6180; m³
